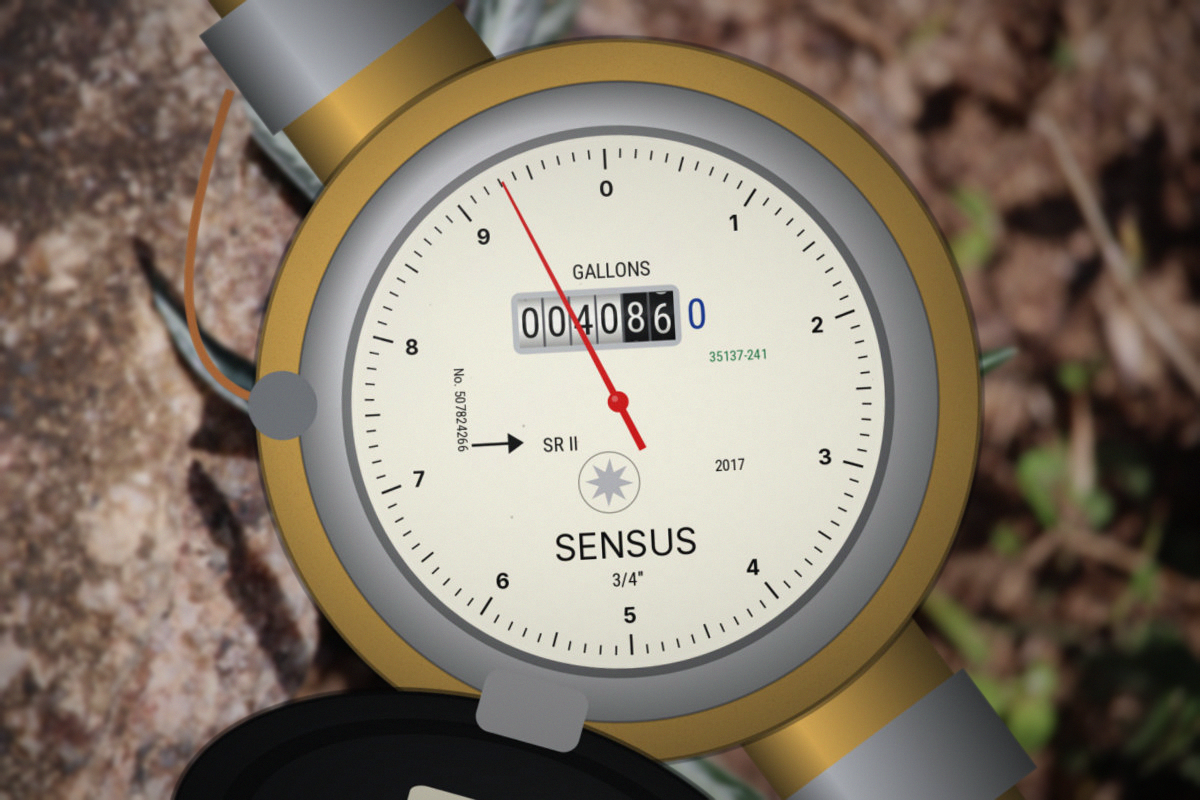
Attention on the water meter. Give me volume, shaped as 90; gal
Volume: 40859.3; gal
